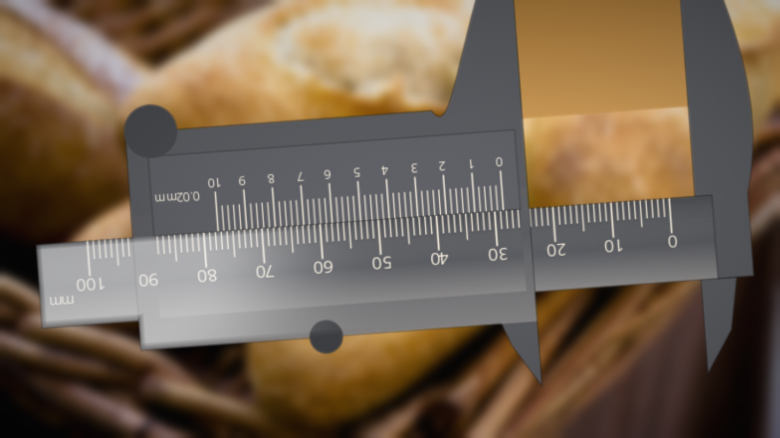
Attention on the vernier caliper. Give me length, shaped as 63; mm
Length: 28.5; mm
